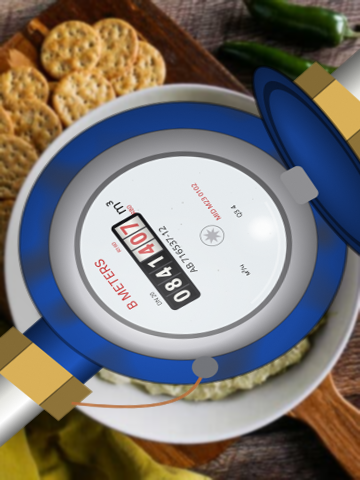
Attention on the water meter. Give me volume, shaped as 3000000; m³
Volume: 841.407; m³
